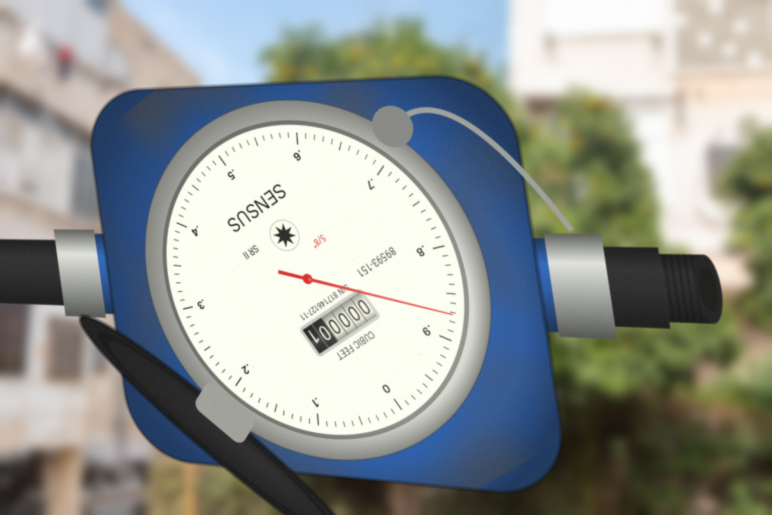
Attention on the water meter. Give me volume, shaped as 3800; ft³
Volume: 0.87; ft³
